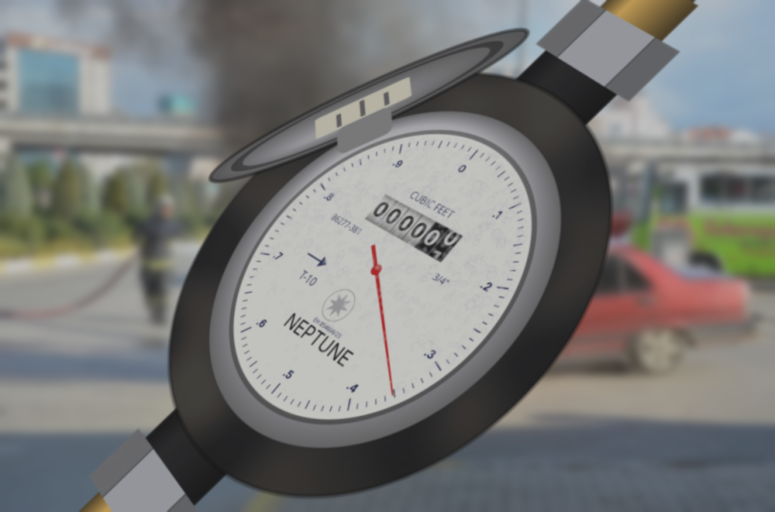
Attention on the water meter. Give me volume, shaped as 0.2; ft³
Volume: 0.35; ft³
